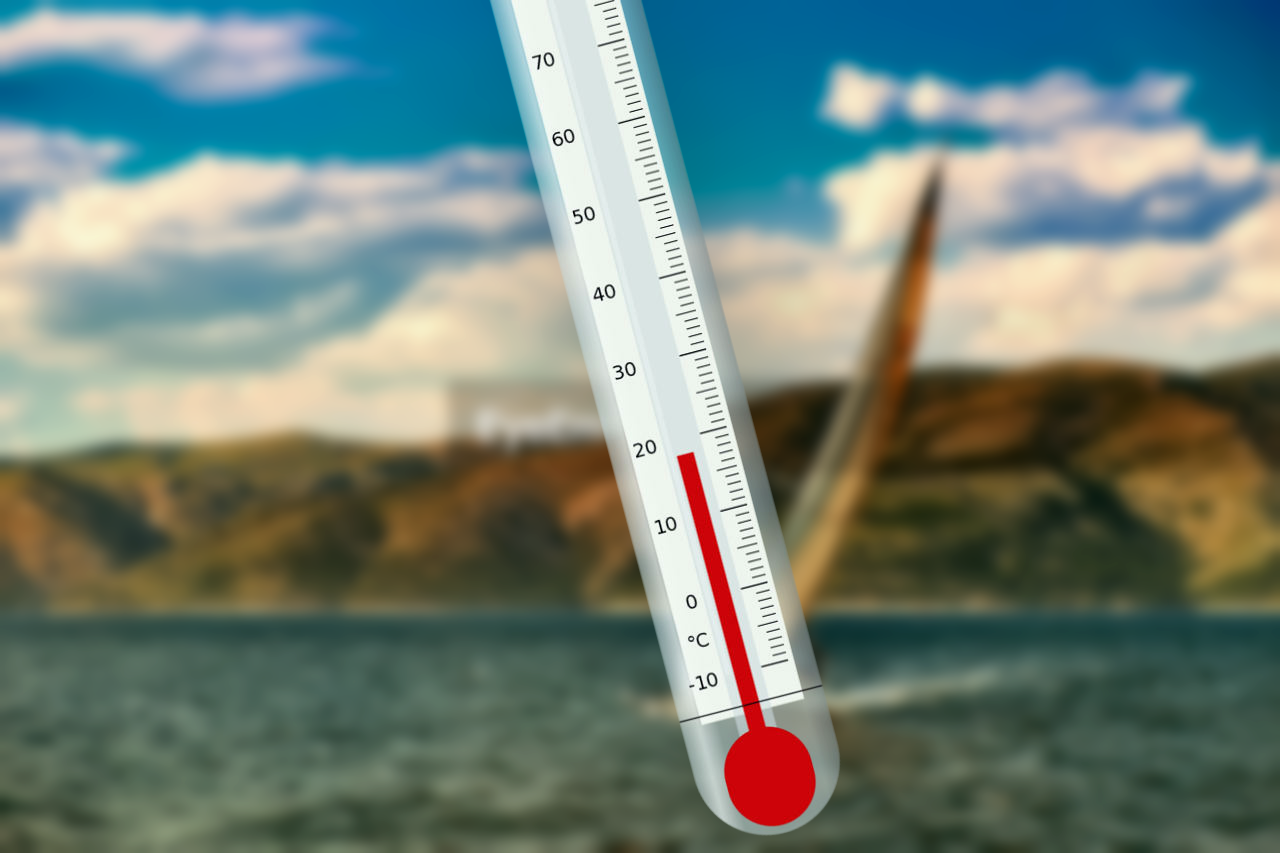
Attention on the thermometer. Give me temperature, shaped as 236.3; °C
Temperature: 18; °C
